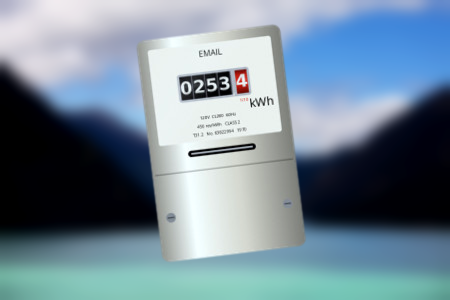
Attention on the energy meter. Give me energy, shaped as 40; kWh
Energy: 253.4; kWh
